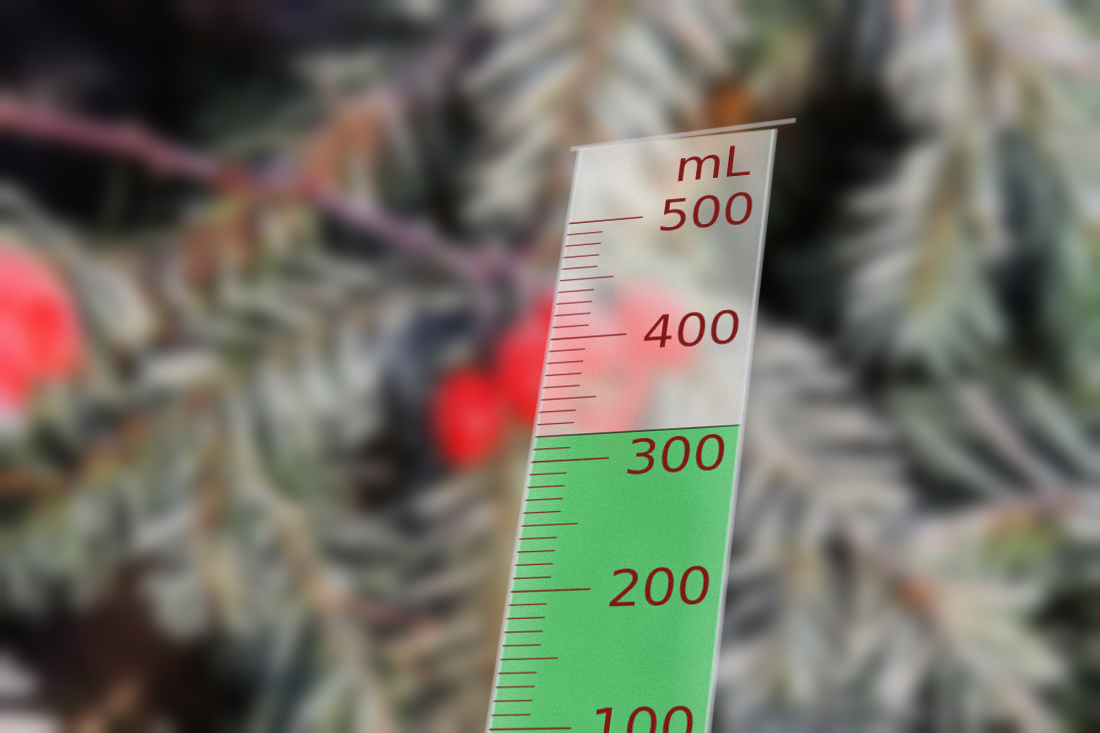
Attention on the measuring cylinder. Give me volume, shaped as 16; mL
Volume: 320; mL
